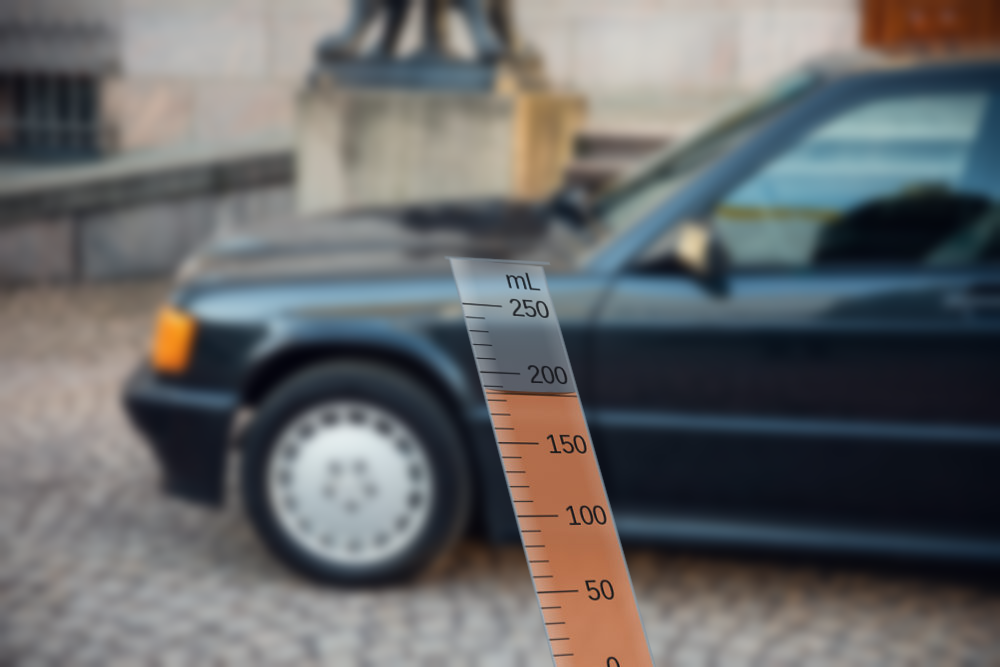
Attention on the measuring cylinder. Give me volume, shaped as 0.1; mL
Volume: 185; mL
